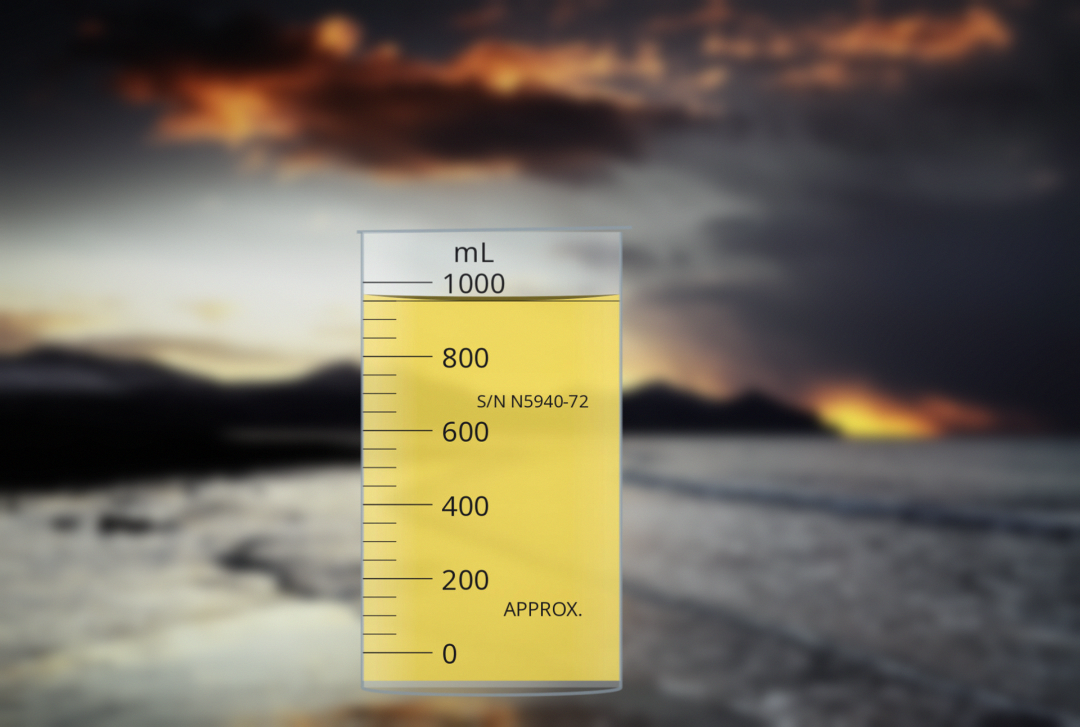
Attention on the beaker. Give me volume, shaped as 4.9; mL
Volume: 950; mL
